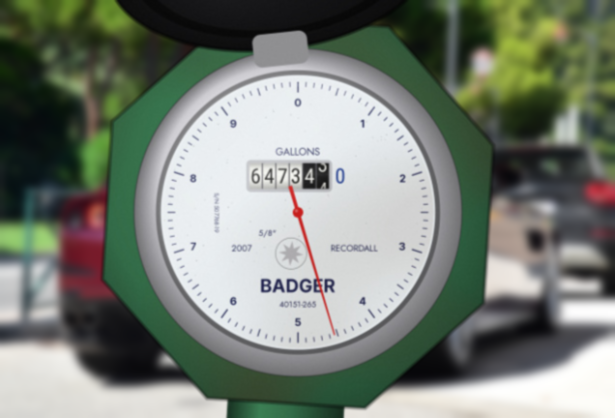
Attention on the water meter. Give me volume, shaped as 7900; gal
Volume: 6473434.5; gal
